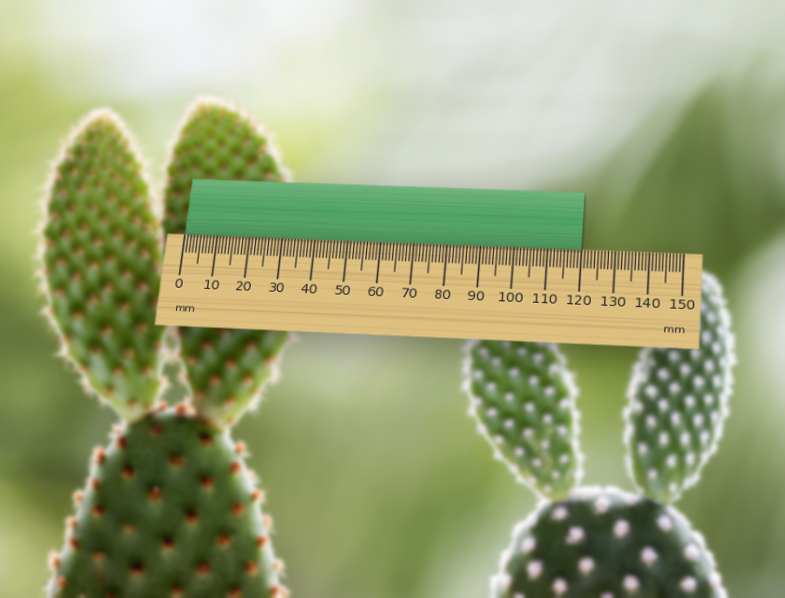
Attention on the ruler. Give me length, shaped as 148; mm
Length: 120; mm
